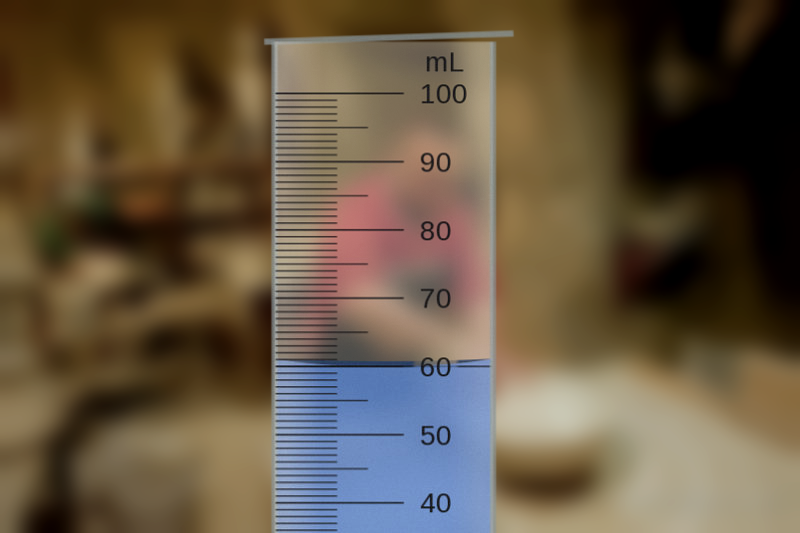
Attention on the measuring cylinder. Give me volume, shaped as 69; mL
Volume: 60; mL
